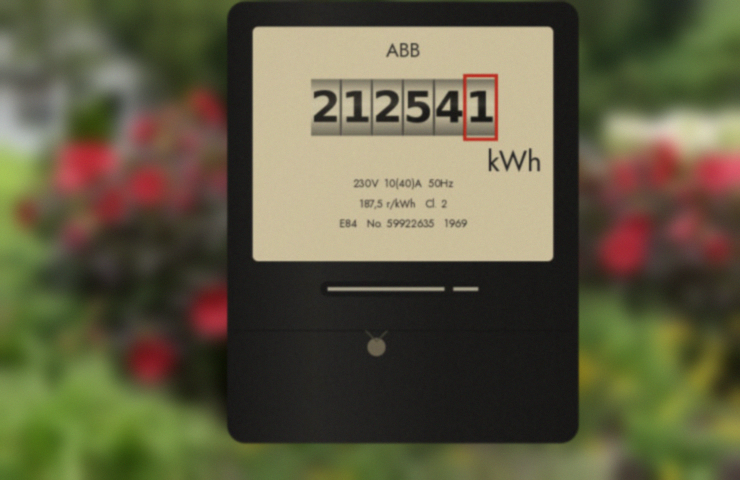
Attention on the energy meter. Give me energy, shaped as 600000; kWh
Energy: 21254.1; kWh
